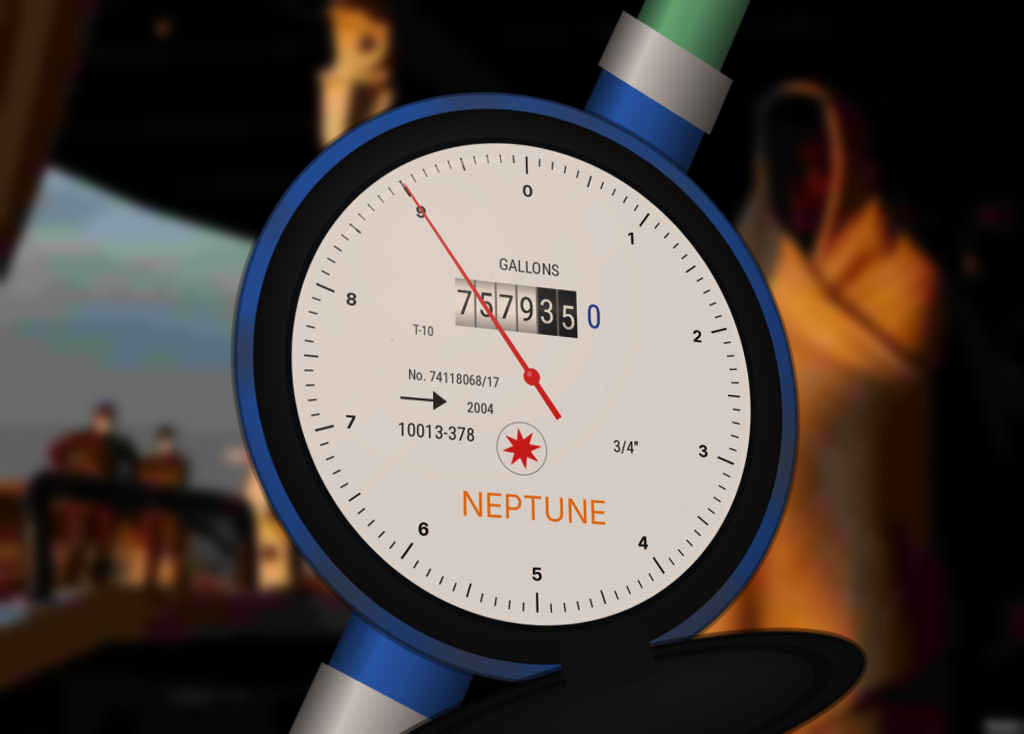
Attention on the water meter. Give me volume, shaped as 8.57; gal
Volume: 7579349.0; gal
